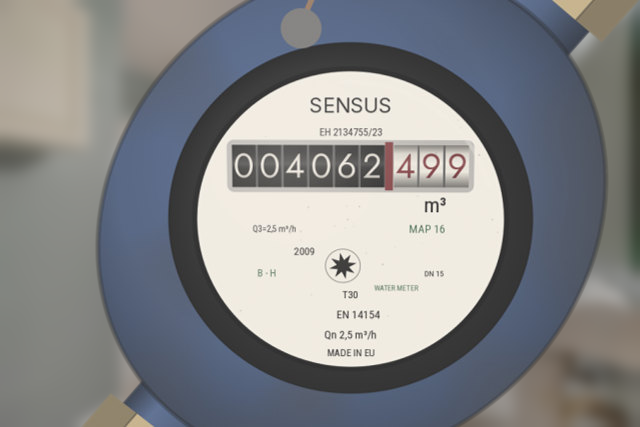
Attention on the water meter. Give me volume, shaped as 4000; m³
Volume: 4062.499; m³
